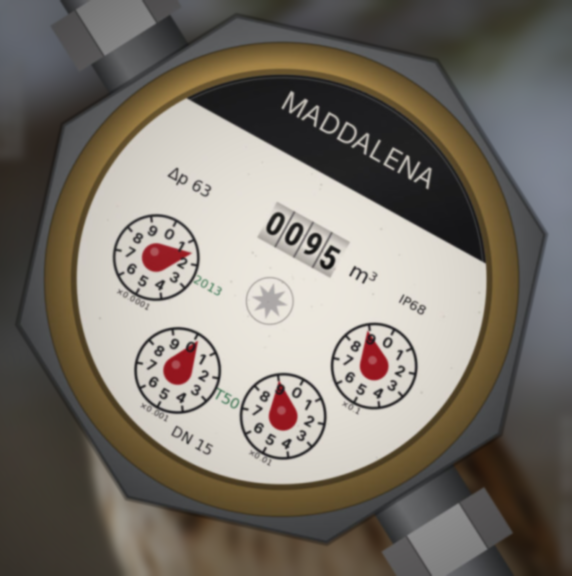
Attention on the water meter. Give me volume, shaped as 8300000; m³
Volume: 94.8901; m³
